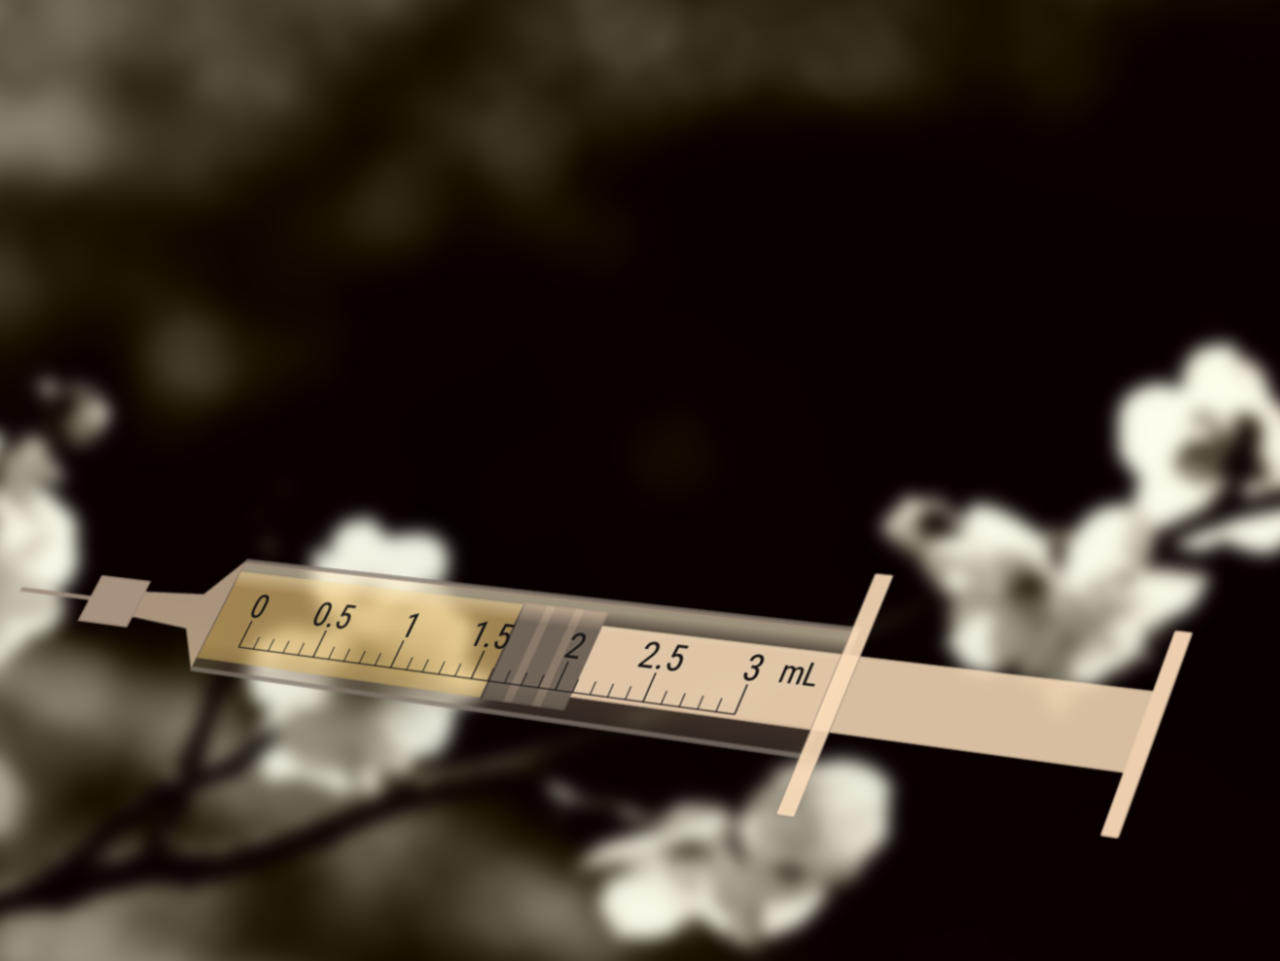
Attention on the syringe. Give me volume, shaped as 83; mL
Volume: 1.6; mL
